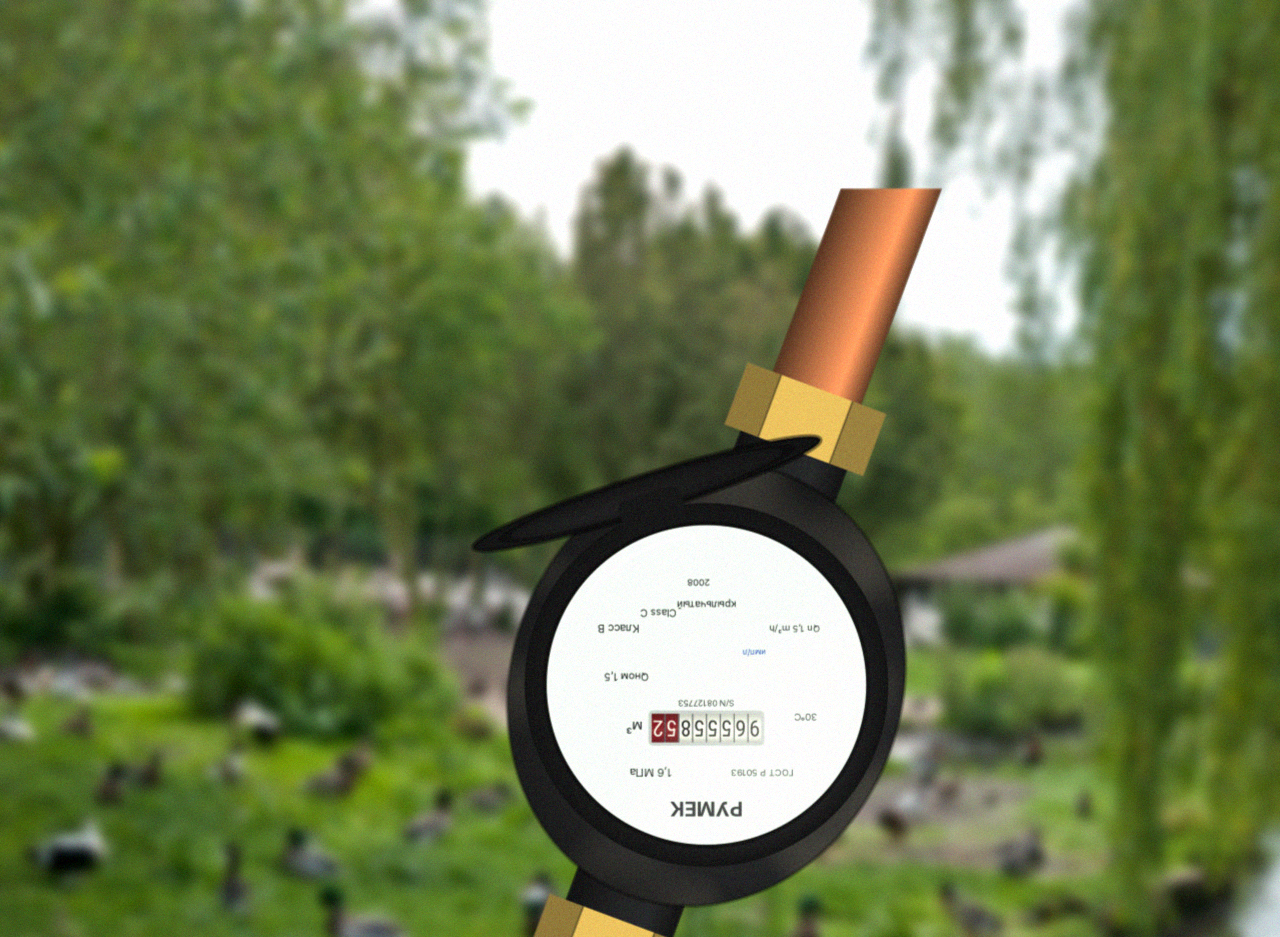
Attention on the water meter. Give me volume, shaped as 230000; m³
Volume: 965558.52; m³
